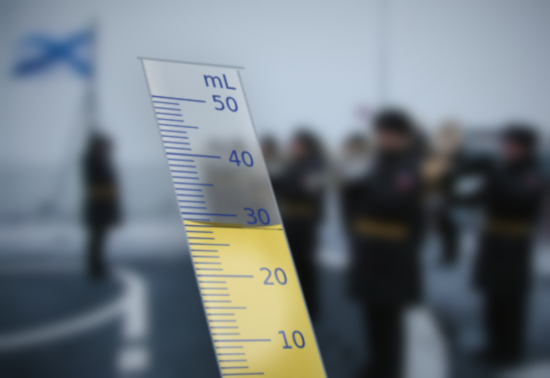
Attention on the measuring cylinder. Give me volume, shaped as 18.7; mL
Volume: 28; mL
